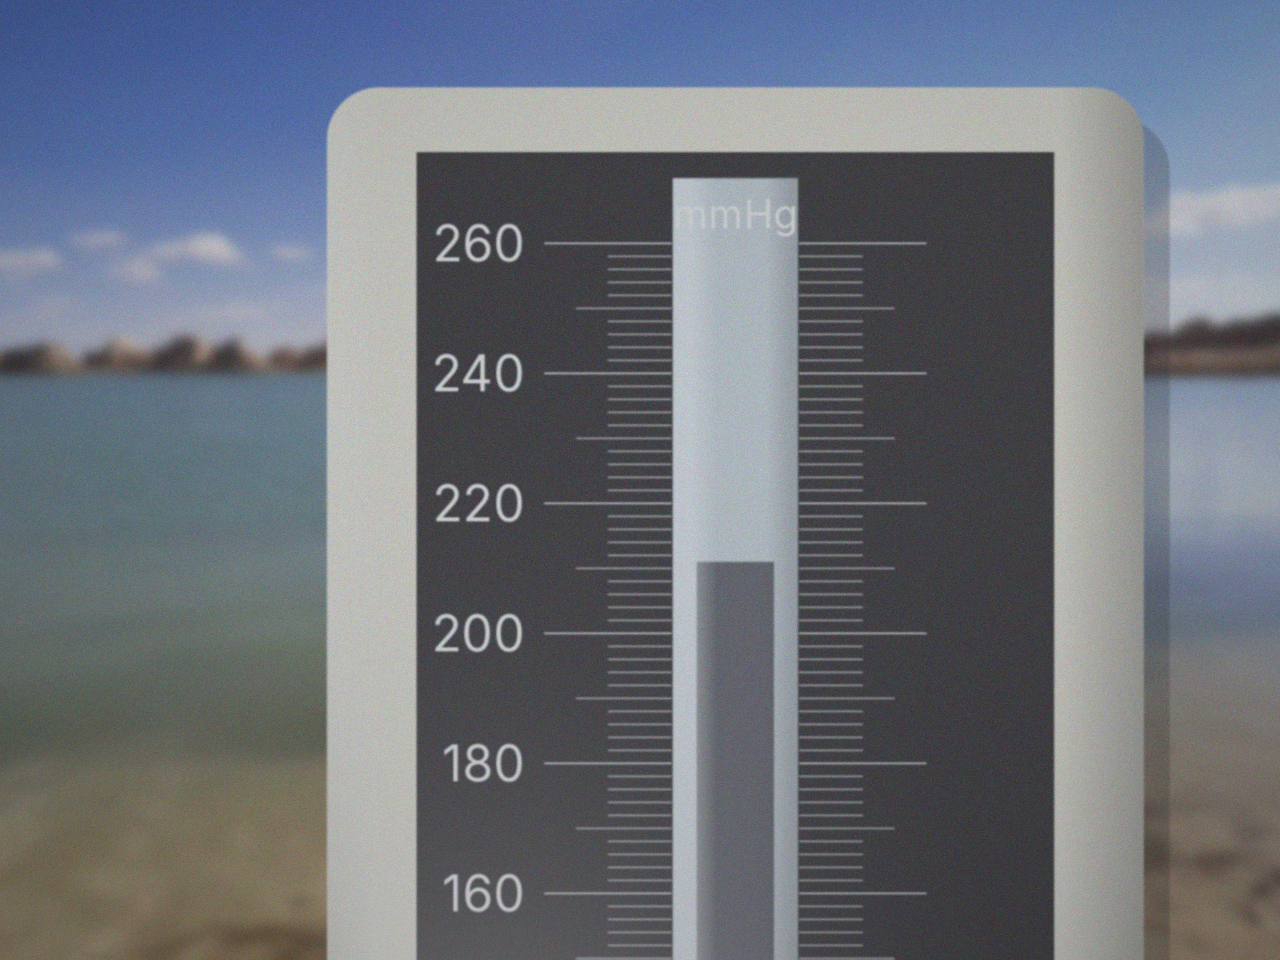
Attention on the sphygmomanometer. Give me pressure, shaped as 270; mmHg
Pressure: 211; mmHg
